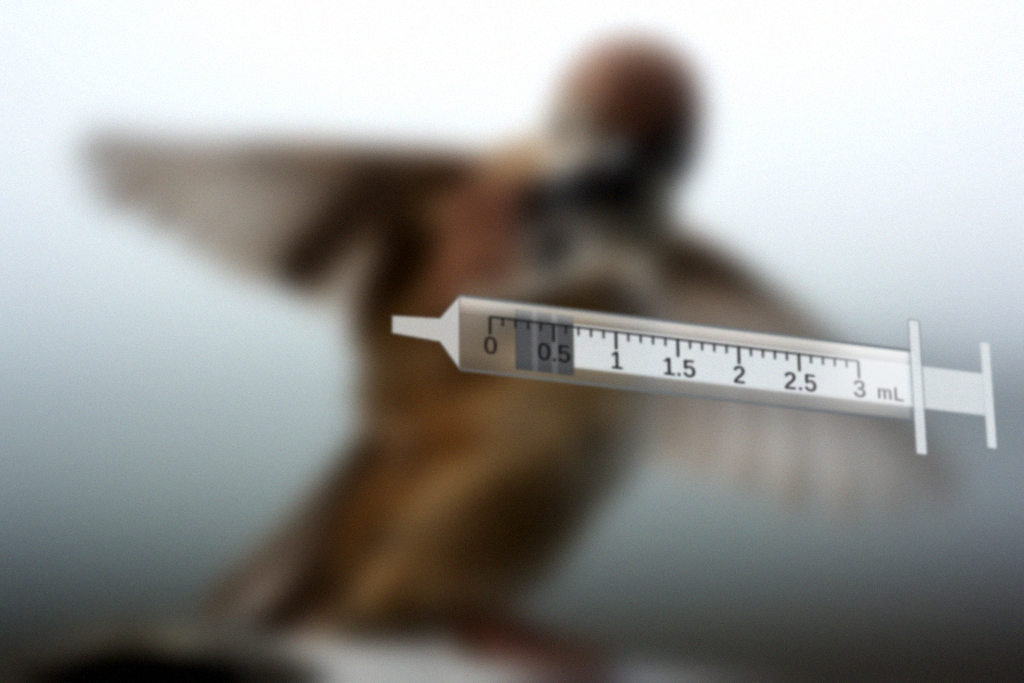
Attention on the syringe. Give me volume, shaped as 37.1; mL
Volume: 0.2; mL
